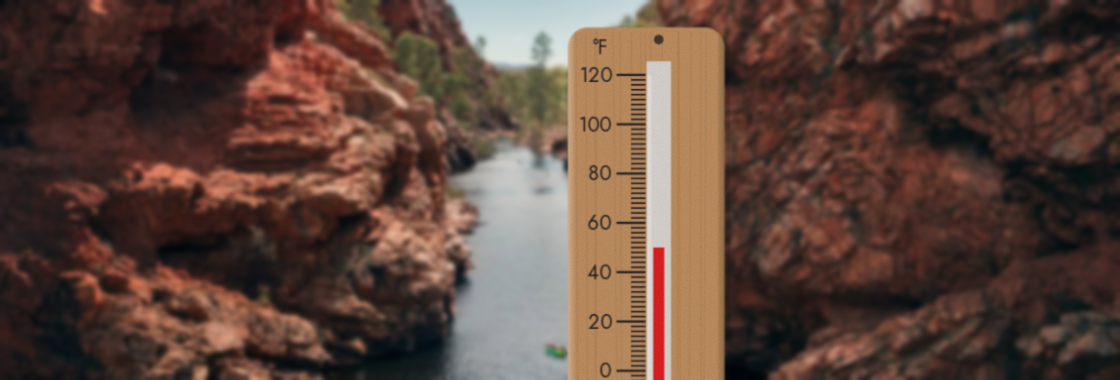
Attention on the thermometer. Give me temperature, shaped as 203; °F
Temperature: 50; °F
